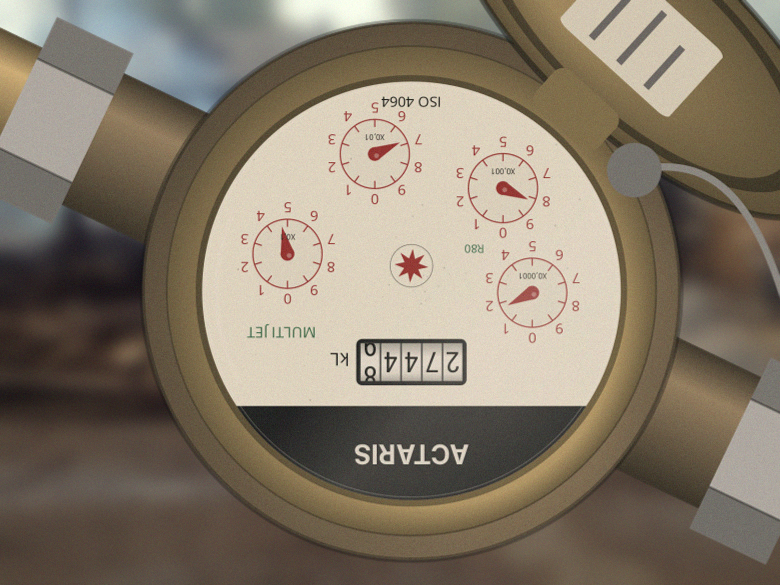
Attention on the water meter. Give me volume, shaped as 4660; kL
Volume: 27448.4681; kL
